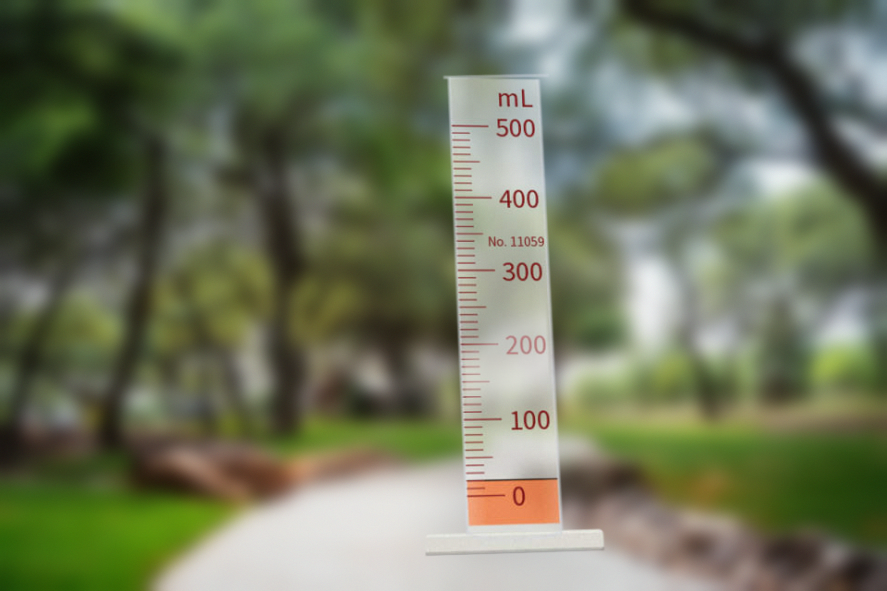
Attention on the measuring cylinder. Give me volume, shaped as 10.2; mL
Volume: 20; mL
